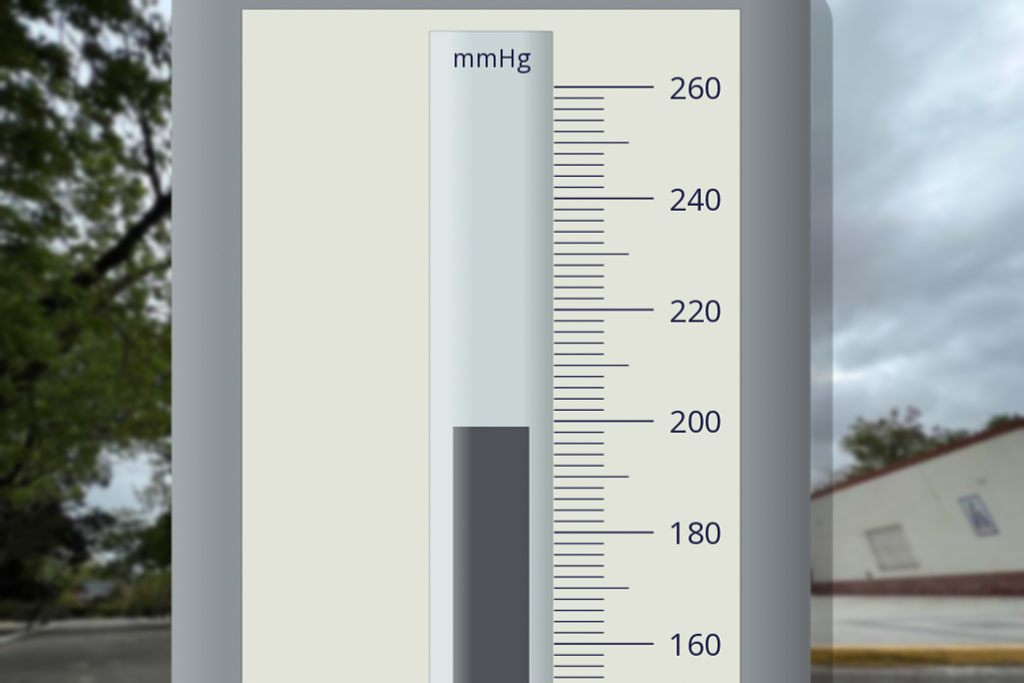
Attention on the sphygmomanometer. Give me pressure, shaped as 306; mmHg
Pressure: 199; mmHg
